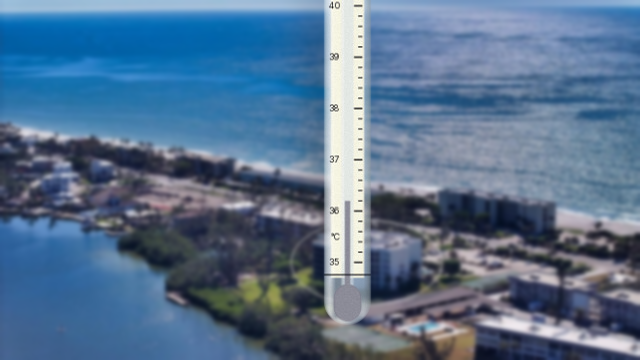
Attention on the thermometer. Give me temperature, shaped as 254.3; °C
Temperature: 36.2; °C
